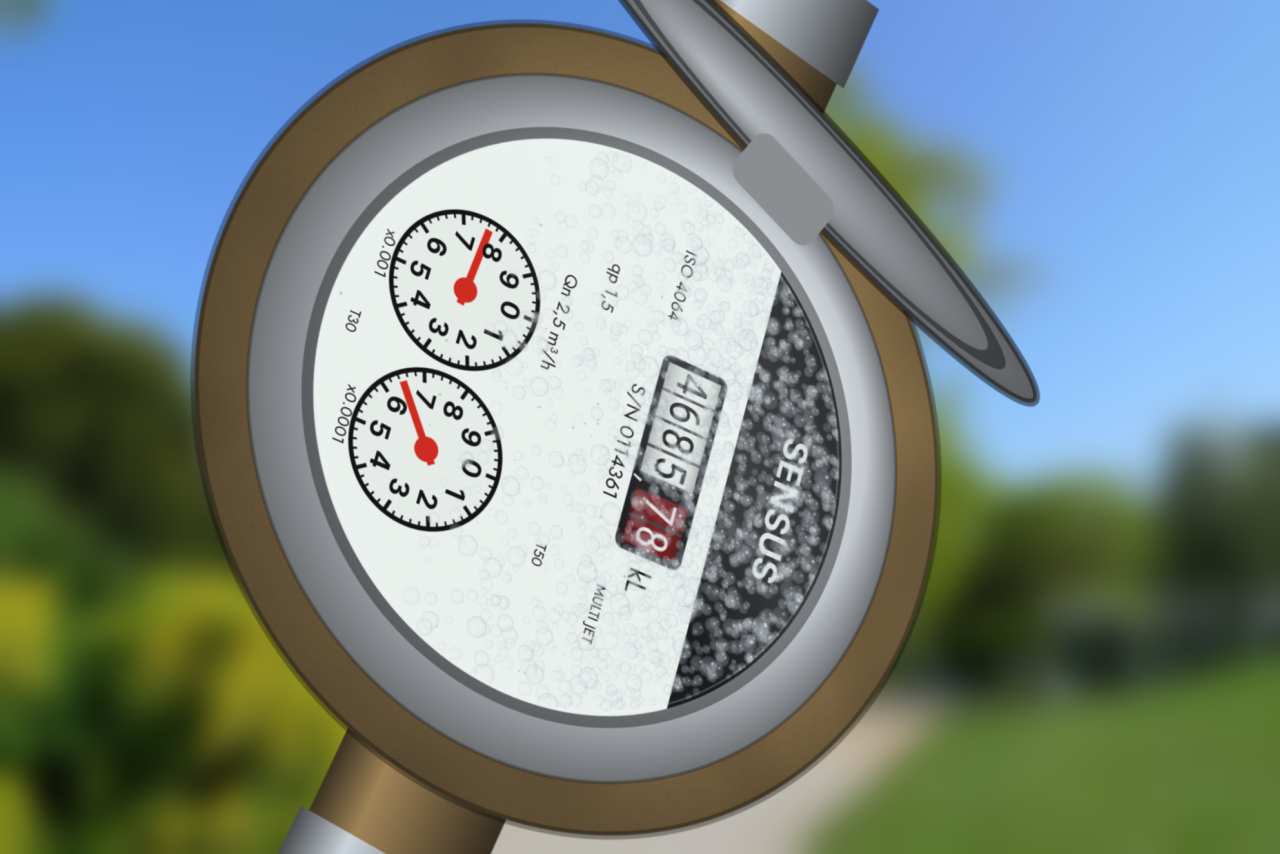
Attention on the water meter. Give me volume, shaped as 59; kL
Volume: 4685.7876; kL
